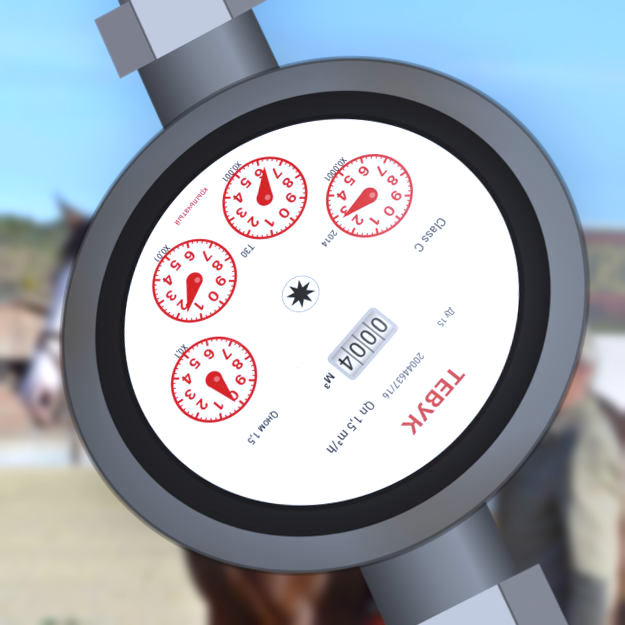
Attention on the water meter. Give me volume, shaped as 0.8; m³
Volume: 4.0162; m³
